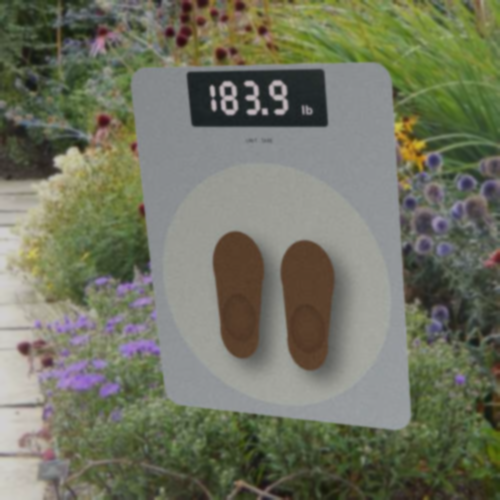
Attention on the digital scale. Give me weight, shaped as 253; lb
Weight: 183.9; lb
